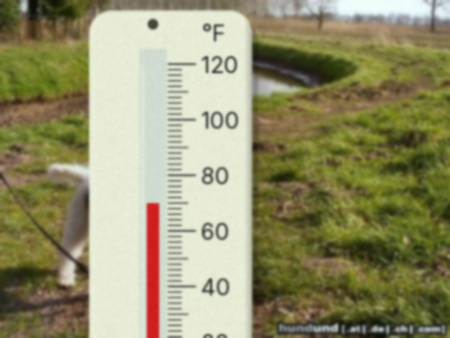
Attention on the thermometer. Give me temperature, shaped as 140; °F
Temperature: 70; °F
